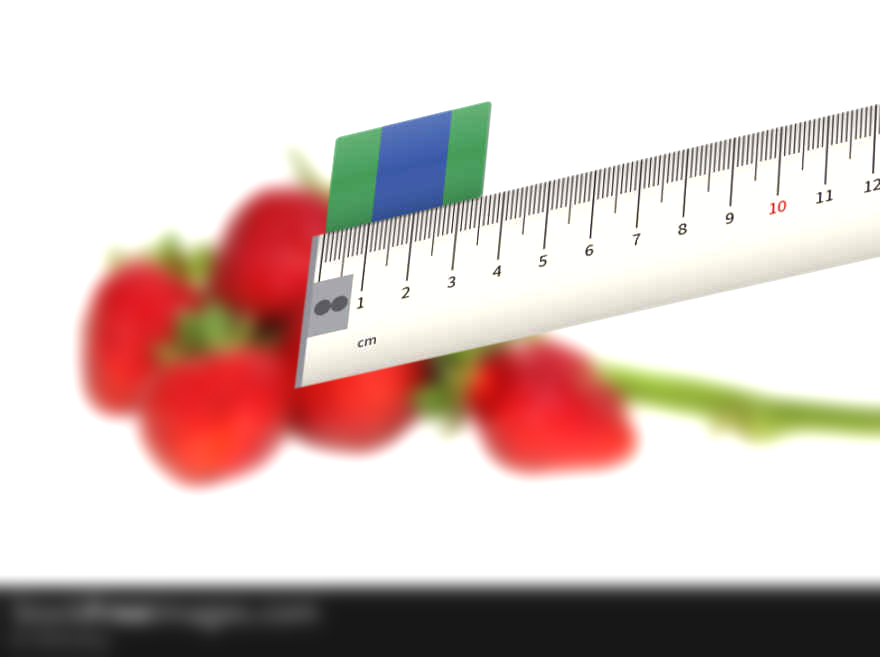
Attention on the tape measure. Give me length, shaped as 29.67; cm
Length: 3.5; cm
